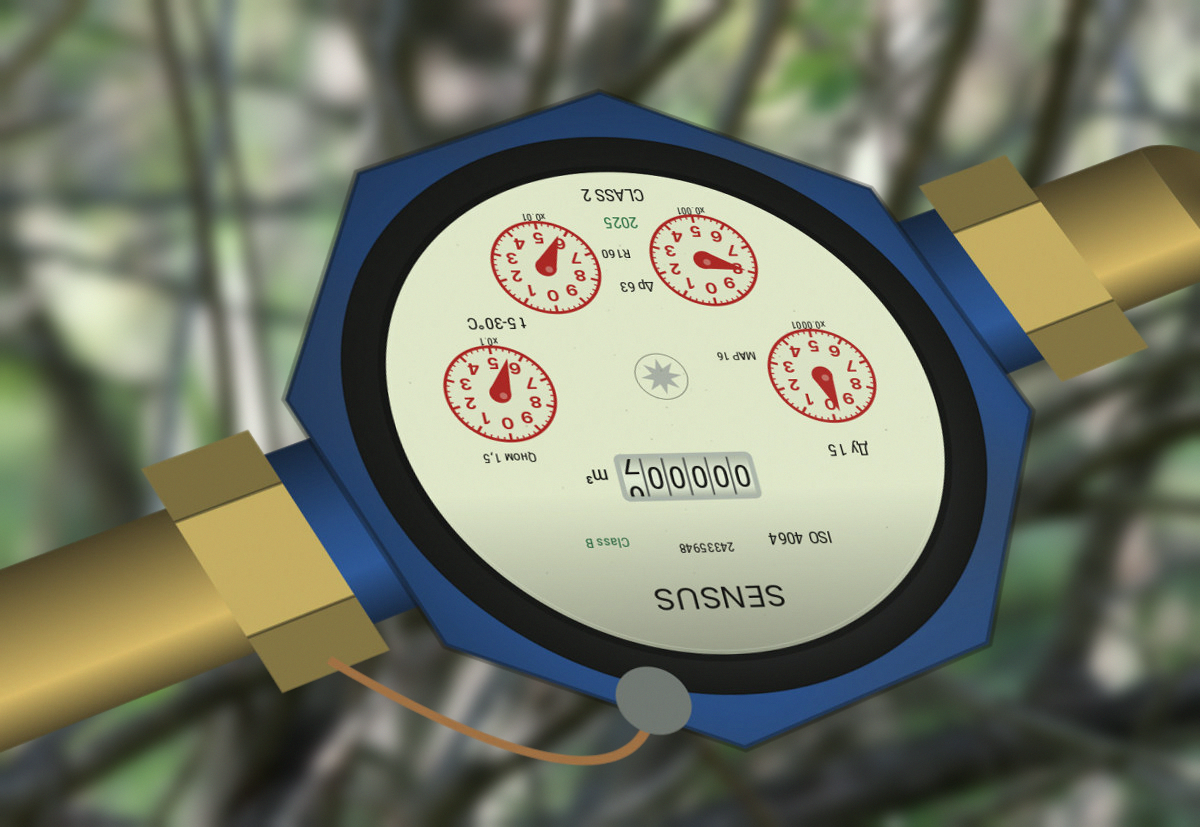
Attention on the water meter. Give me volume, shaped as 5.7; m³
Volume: 6.5579; m³
